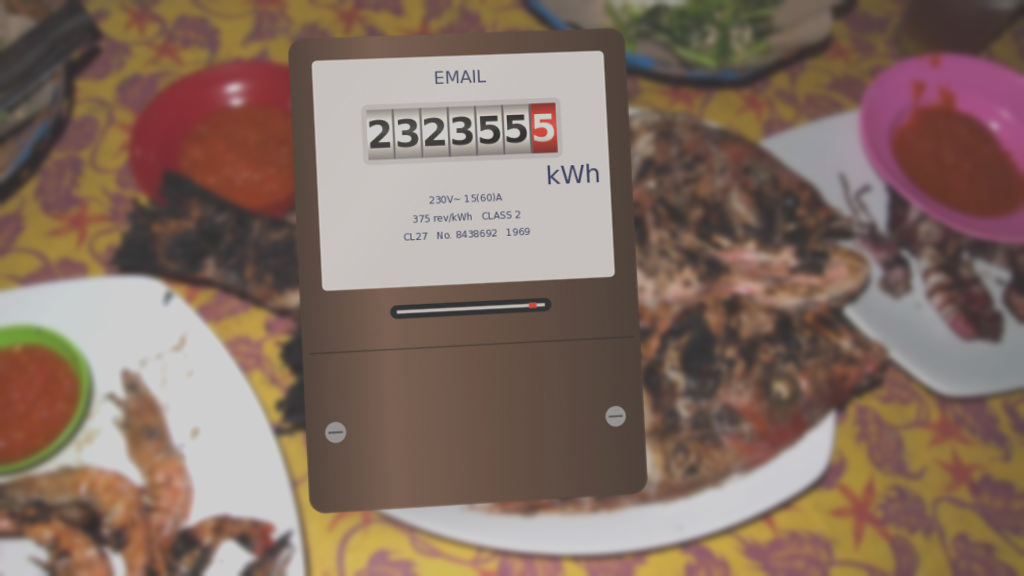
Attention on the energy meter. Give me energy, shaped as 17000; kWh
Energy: 232355.5; kWh
